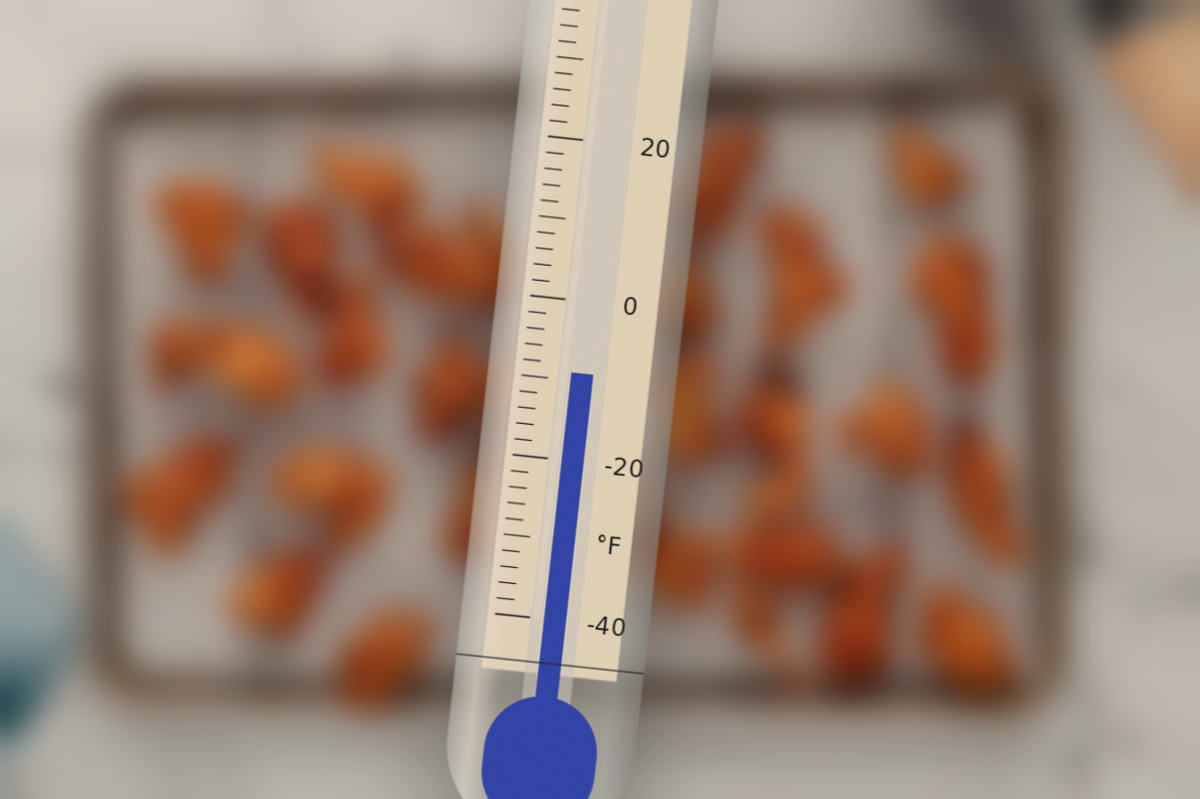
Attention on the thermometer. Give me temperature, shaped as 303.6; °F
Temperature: -9; °F
